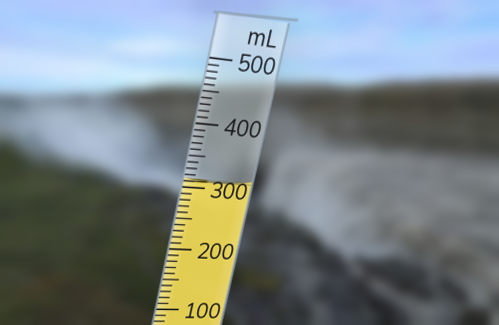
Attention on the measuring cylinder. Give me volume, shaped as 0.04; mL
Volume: 310; mL
